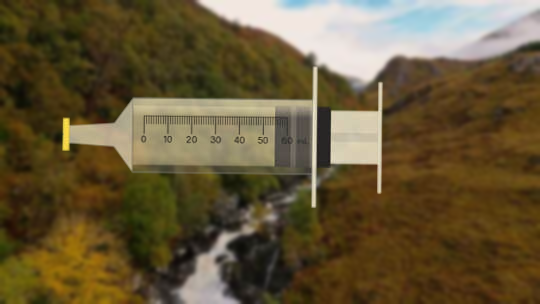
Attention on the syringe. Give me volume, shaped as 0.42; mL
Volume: 55; mL
